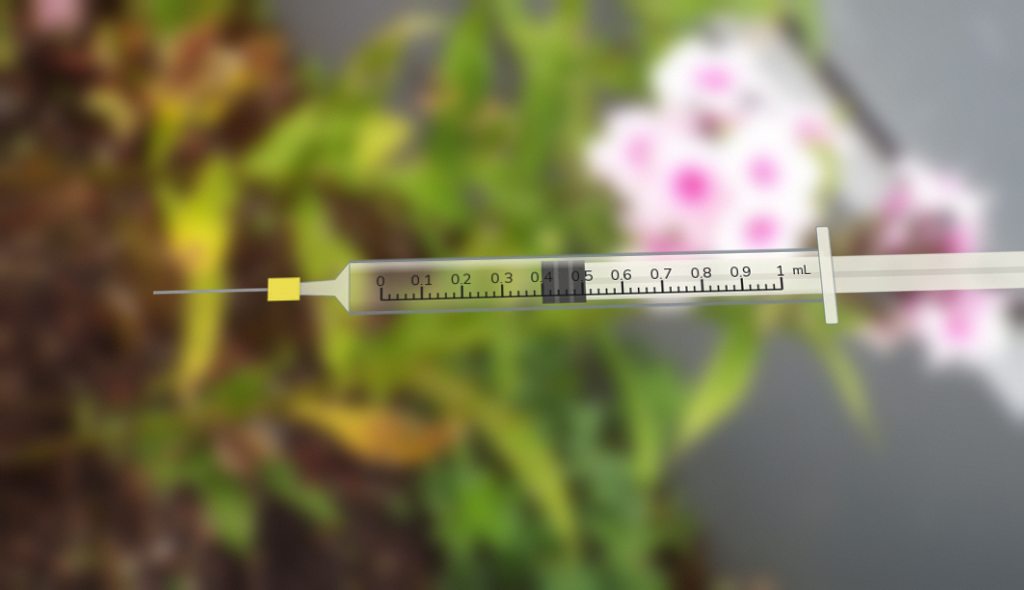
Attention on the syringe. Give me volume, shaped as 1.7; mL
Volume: 0.4; mL
